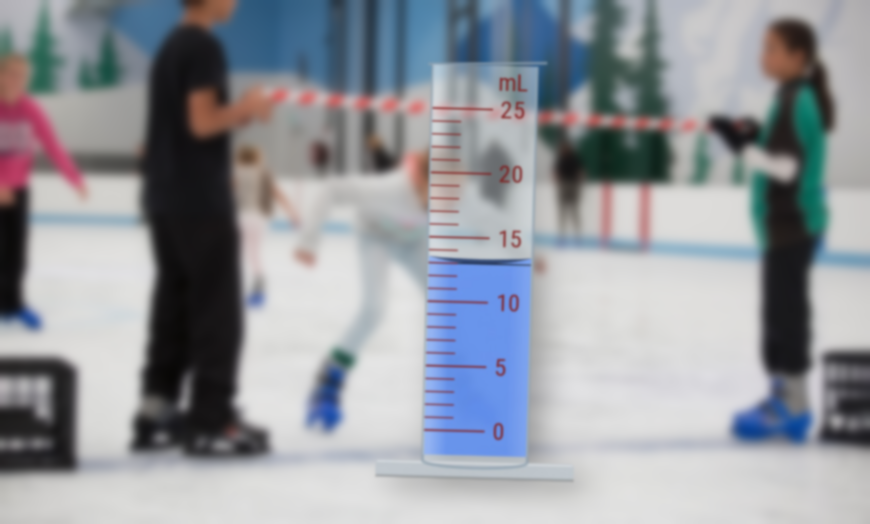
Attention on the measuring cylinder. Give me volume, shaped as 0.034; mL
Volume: 13; mL
